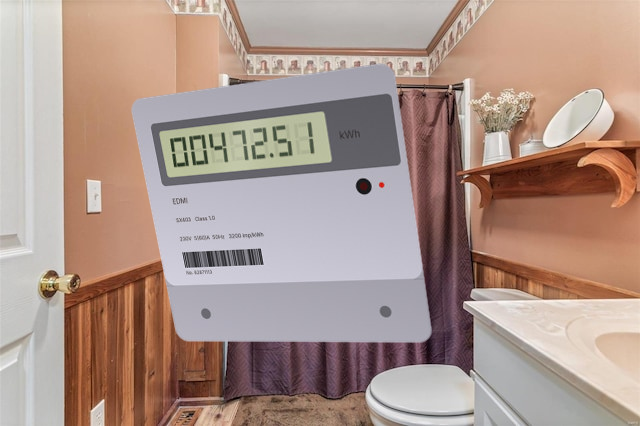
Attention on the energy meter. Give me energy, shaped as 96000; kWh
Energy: 472.51; kWh
